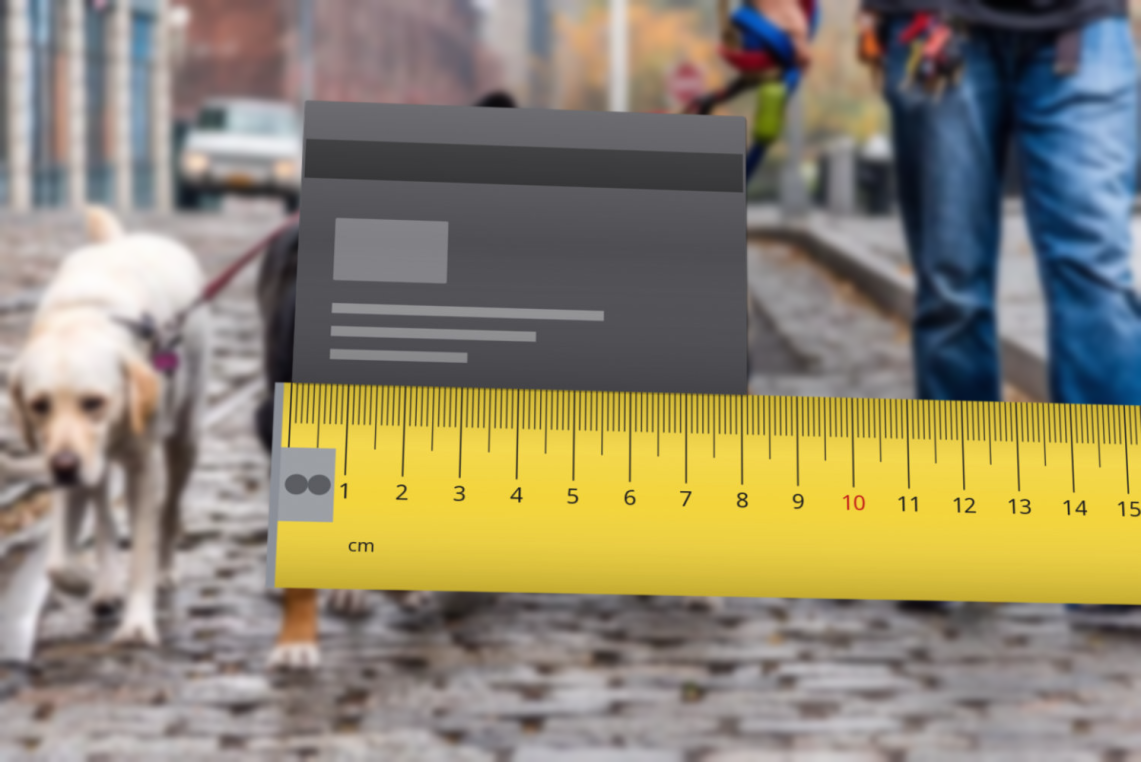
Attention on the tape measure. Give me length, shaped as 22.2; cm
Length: 8.1; cm
